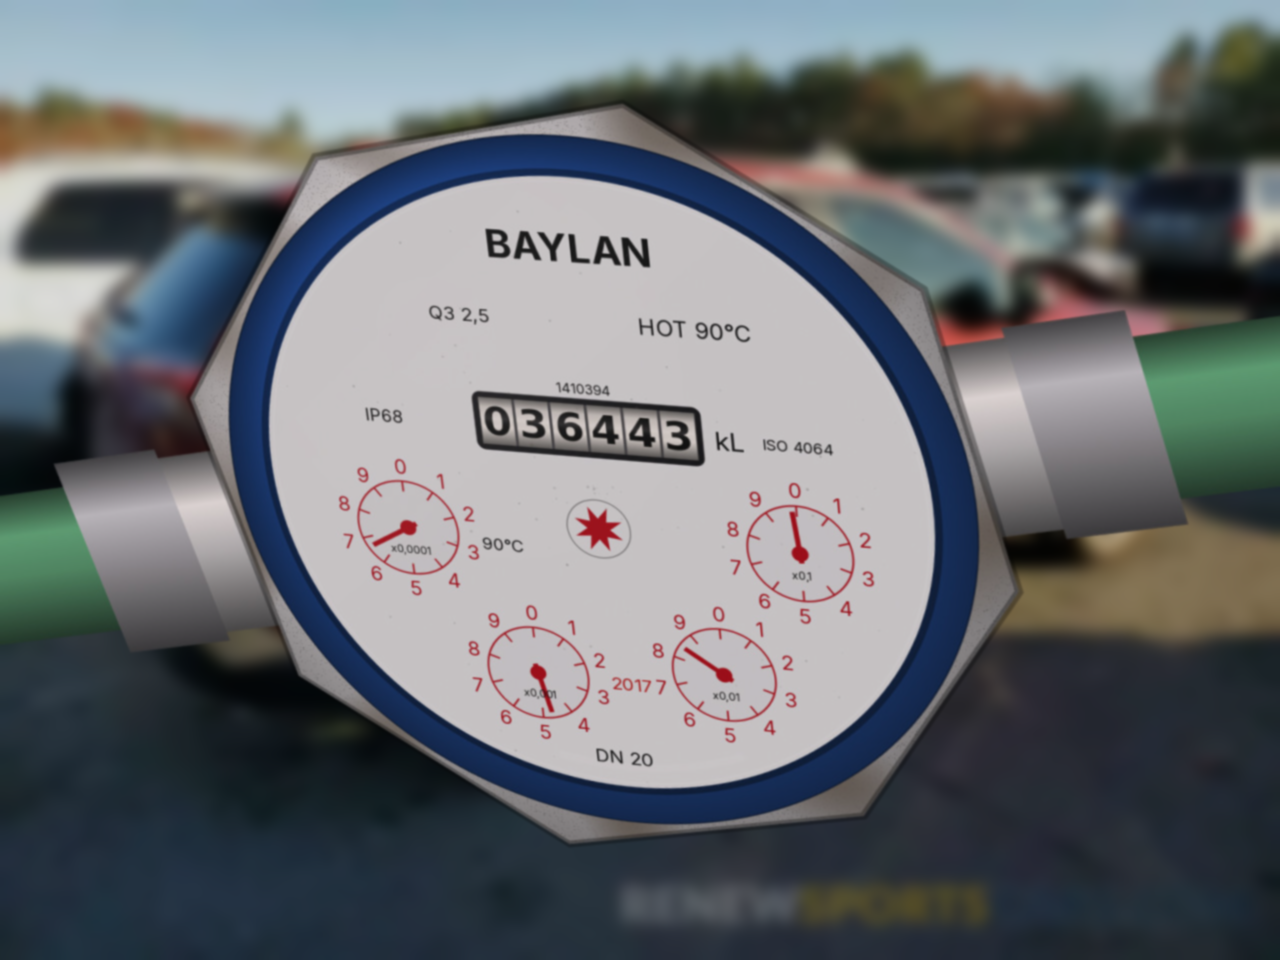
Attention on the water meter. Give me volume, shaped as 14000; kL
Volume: 36442.9846; kL
